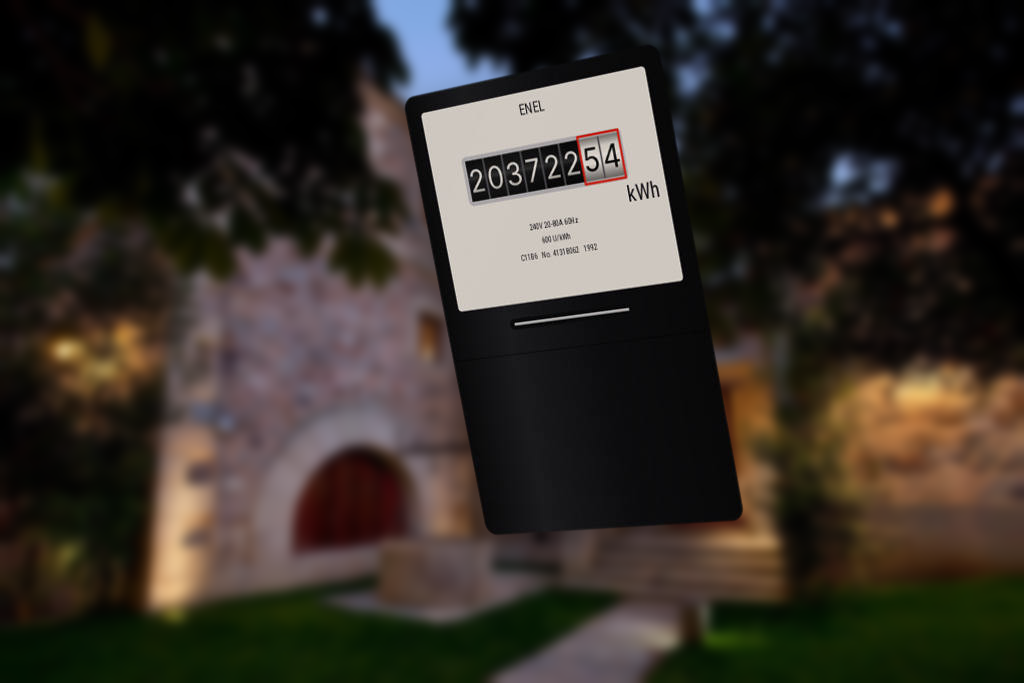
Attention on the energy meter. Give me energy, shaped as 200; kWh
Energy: 203722.54; kWh
